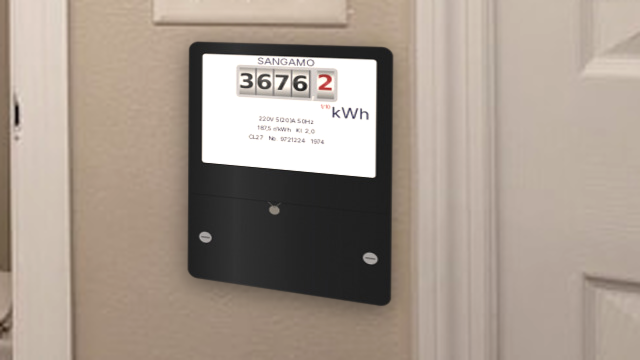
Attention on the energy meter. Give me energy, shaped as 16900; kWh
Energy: 3676.2; kWh
